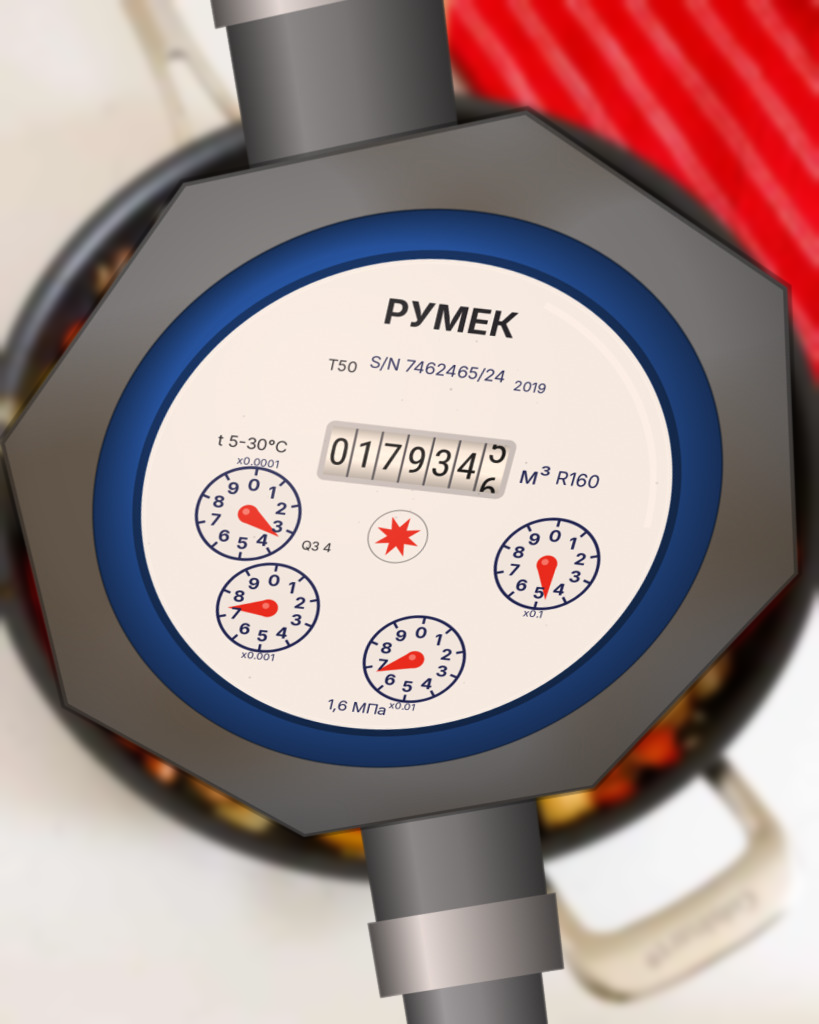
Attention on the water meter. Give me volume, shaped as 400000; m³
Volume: 179345.4673; m³
